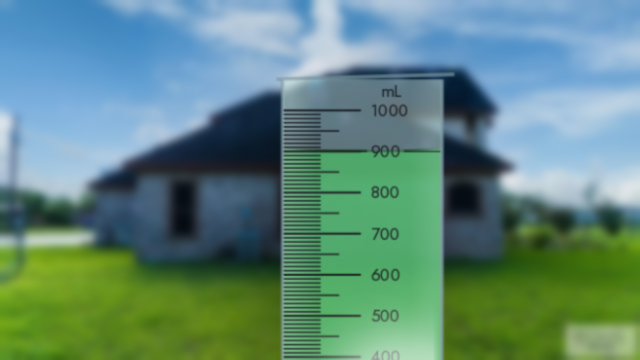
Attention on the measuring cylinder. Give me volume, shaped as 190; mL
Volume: 900; mL
